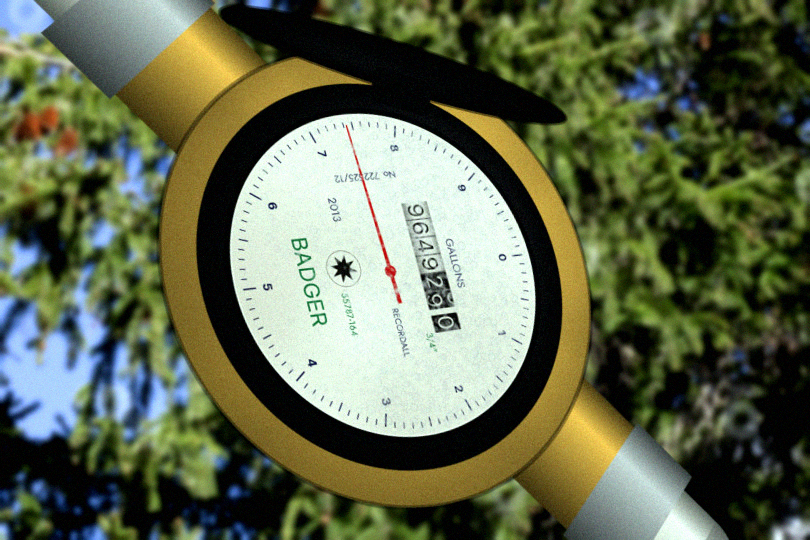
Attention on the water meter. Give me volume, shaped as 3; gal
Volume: 9649287.4; gal
